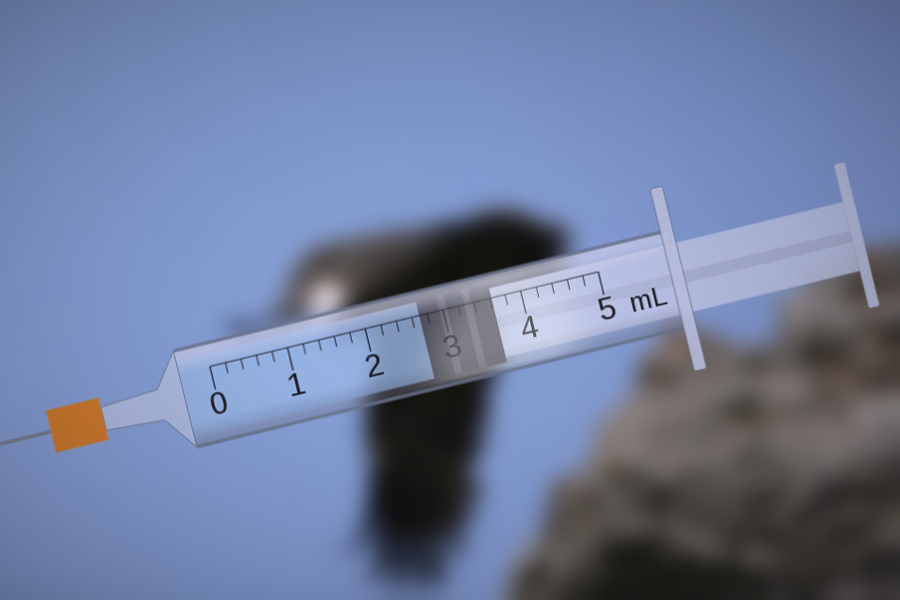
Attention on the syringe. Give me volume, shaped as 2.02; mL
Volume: 2.7; mL
